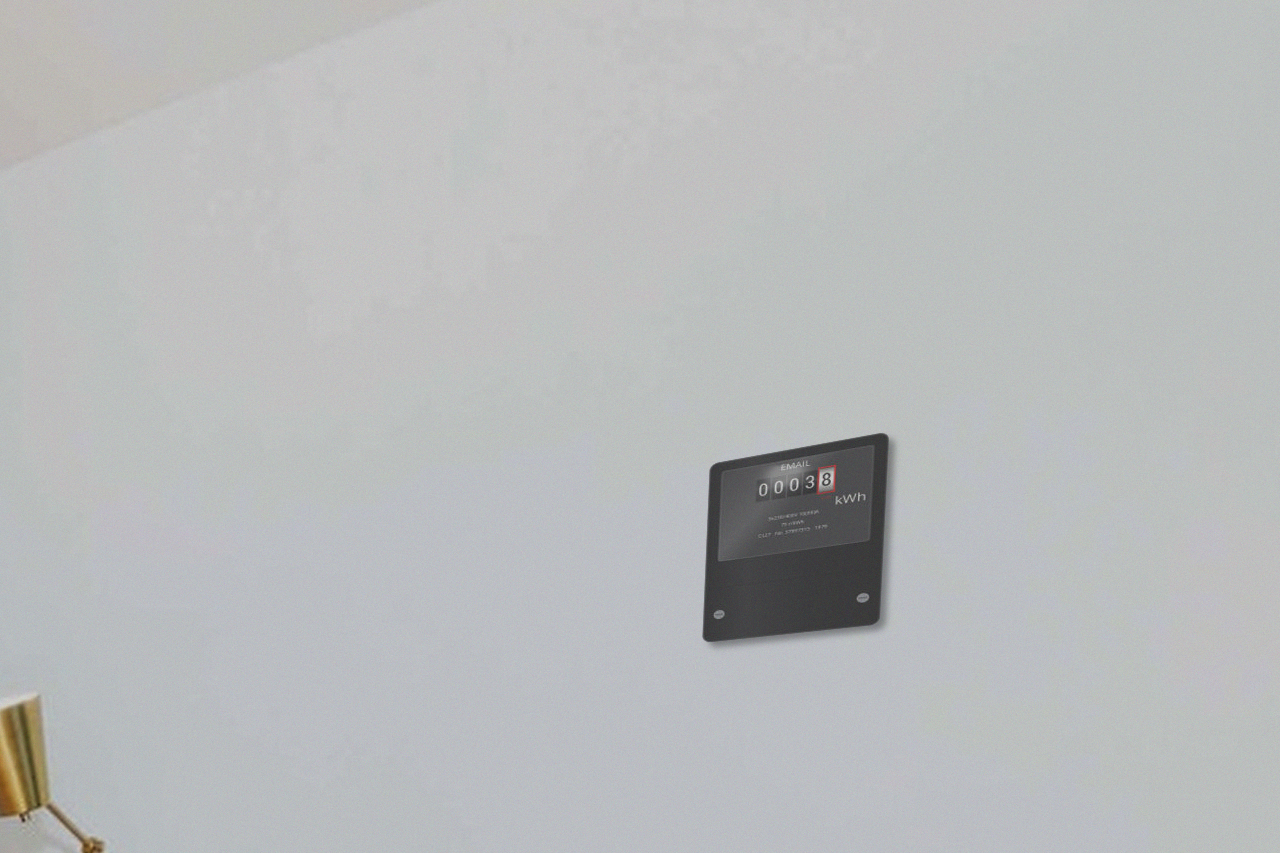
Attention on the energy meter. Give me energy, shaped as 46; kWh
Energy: 3.8; kWh
